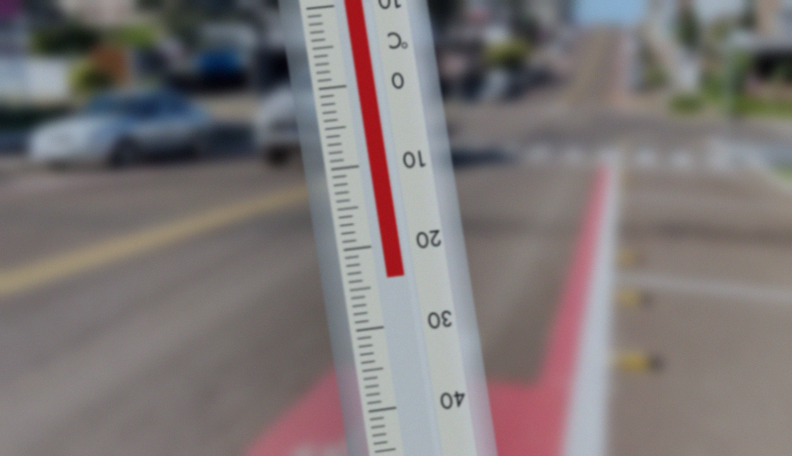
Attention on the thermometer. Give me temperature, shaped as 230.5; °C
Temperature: 24; °C
